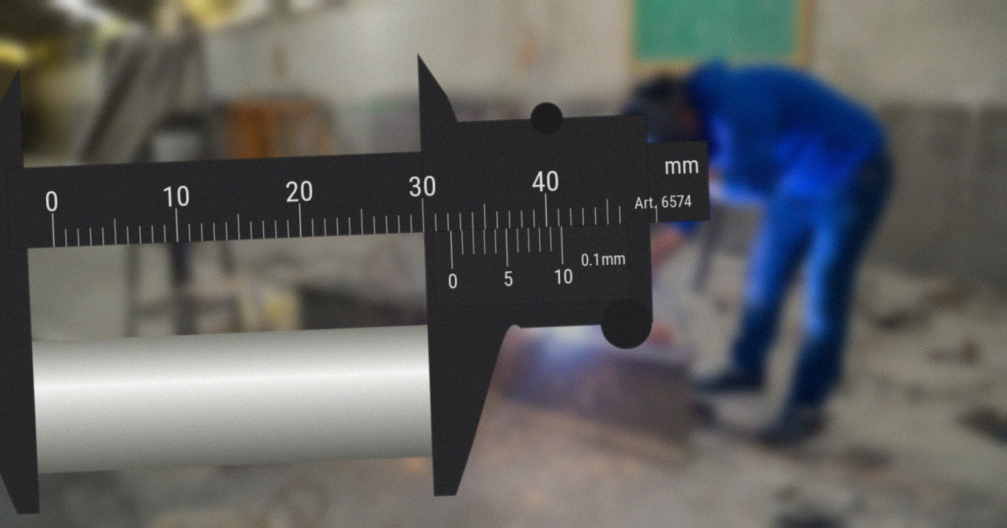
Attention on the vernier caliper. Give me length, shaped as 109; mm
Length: 32.2; mm
